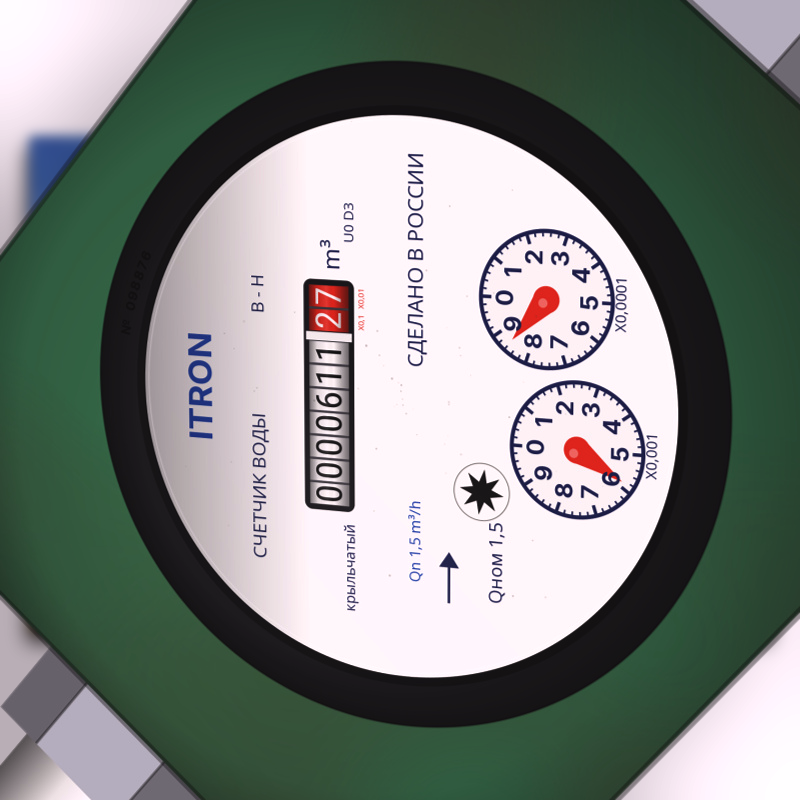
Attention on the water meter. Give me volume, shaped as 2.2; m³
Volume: 611.2758; m³
